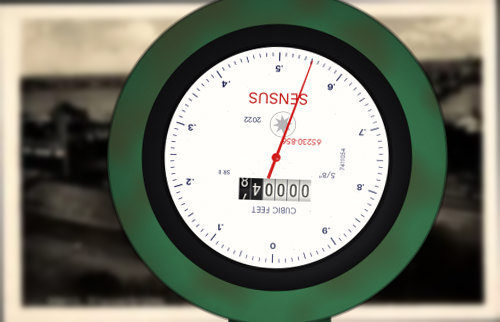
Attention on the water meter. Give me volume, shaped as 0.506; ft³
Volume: 47.55; ft³
